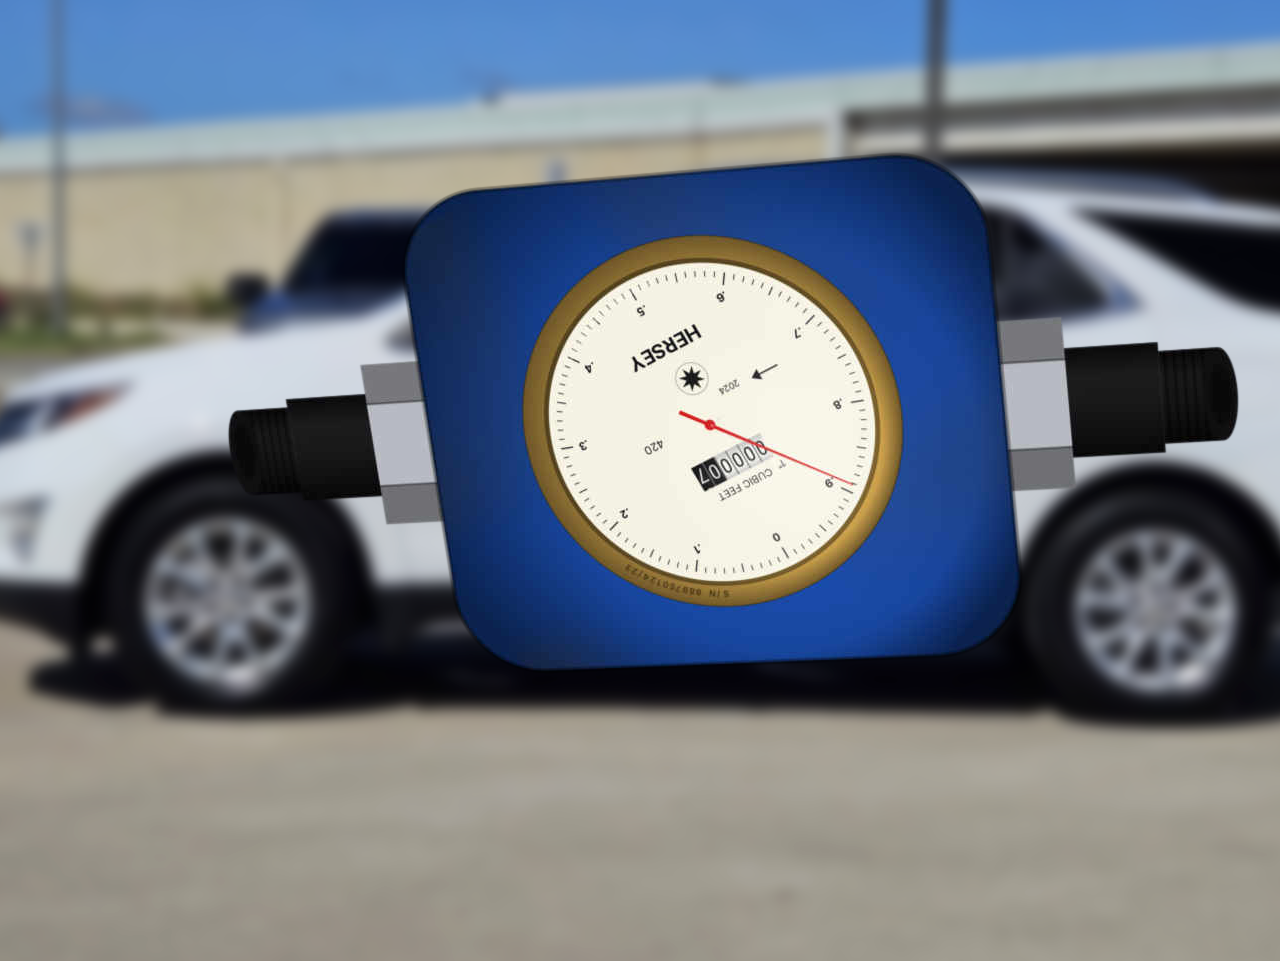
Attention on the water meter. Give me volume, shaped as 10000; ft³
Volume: 6.89; ft³
